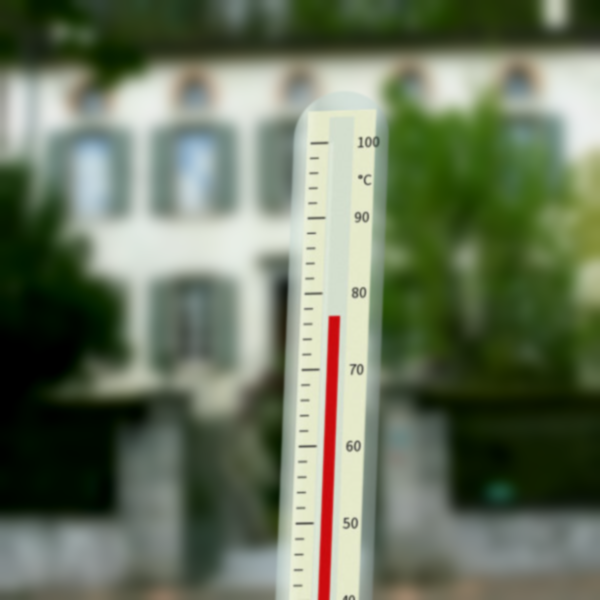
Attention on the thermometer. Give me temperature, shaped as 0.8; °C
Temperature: 77; °C
